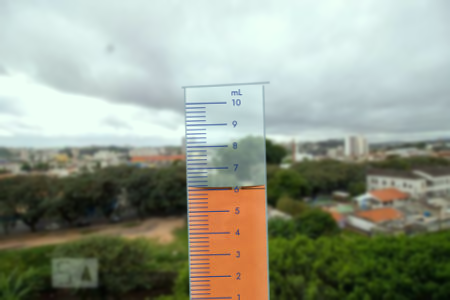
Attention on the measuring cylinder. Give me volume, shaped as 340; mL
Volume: 6; mL
